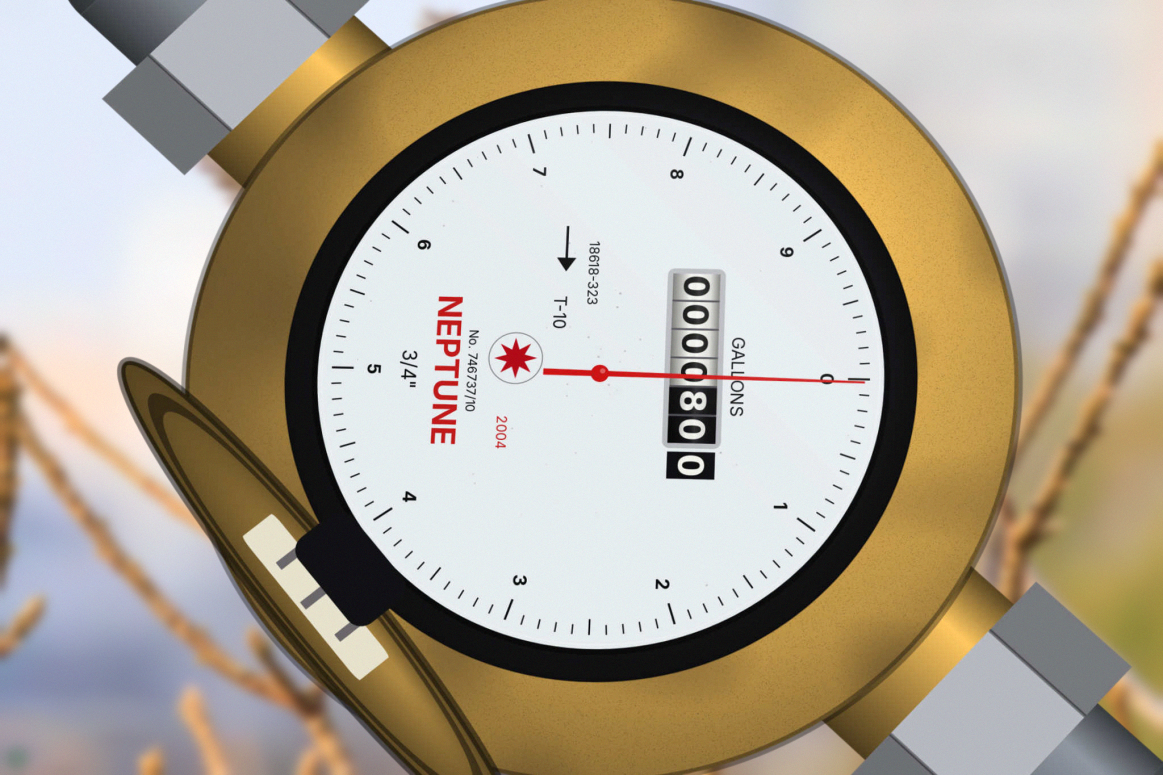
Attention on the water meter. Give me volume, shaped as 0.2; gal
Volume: 800.0; gal
